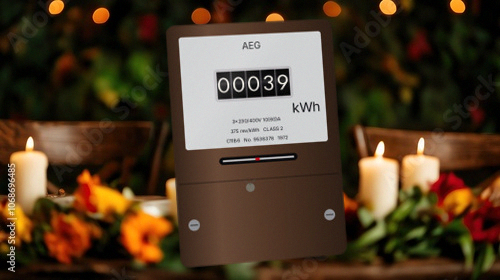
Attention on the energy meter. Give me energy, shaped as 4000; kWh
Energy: 39; kWh
